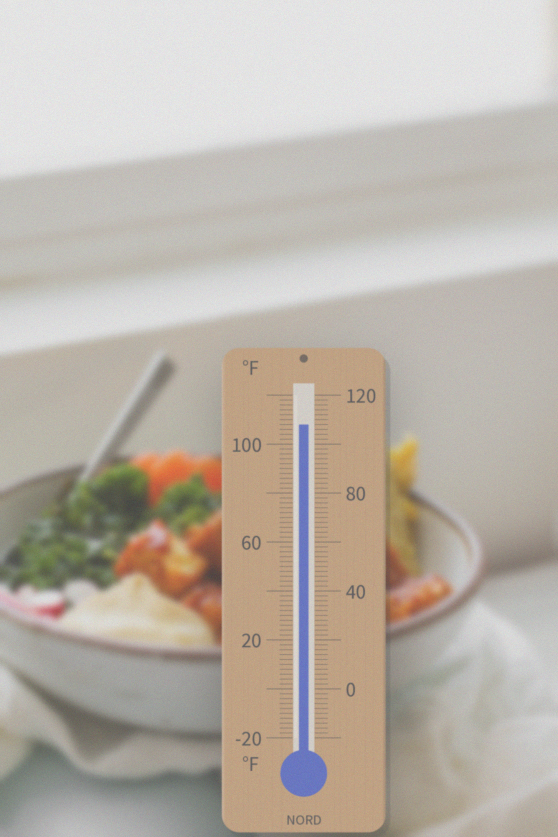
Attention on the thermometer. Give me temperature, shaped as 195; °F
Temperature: 108; °F
